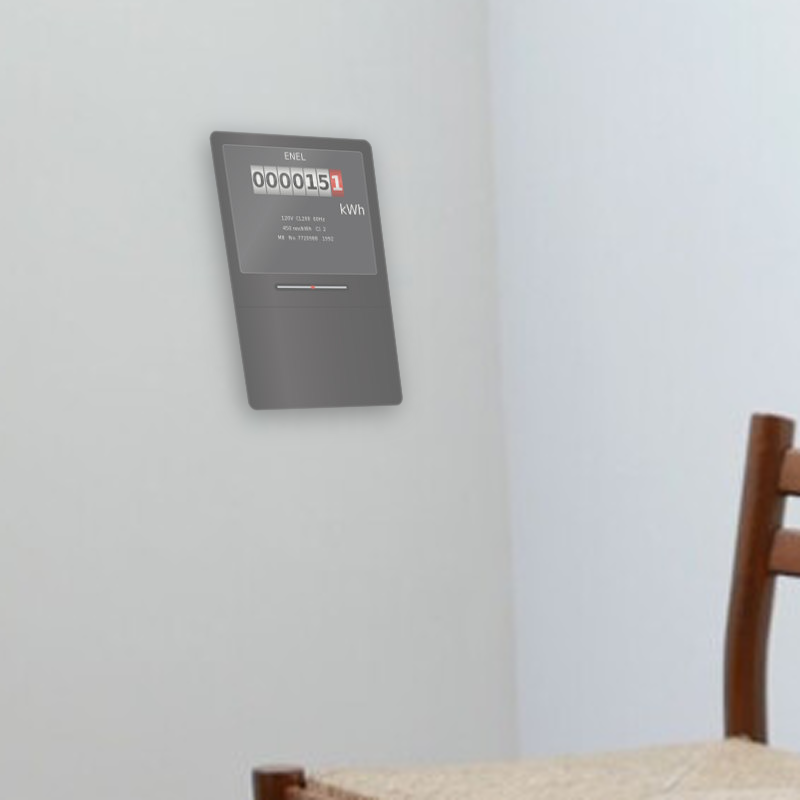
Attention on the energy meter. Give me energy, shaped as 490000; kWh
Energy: 15.1; kWh
